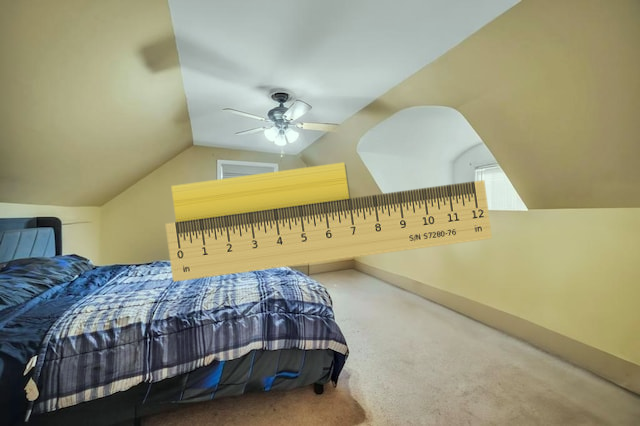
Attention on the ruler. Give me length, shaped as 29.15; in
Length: 7; in
